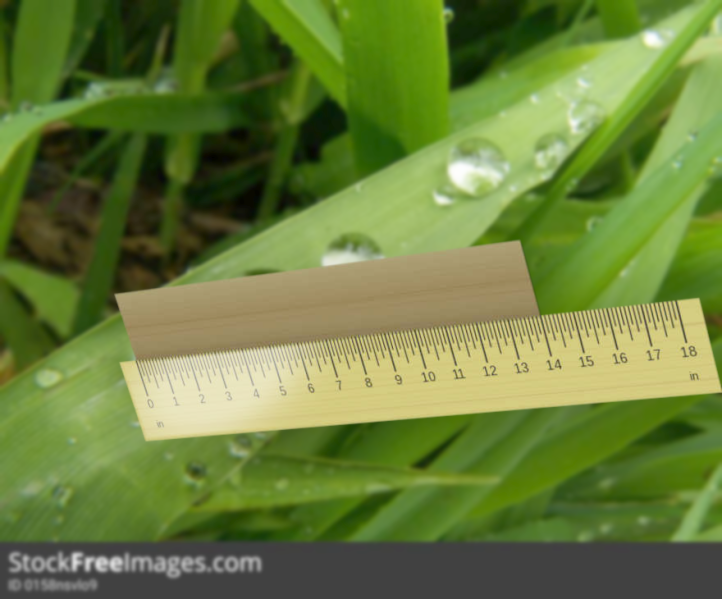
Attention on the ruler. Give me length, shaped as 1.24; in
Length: 14; in
